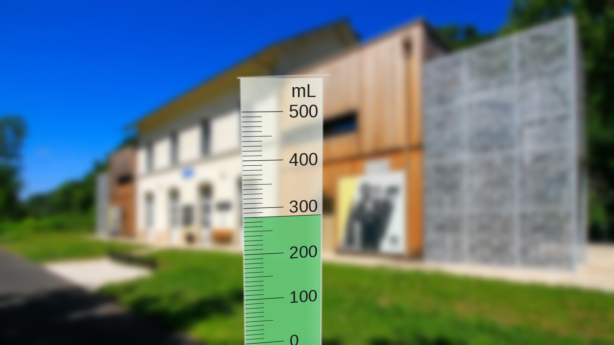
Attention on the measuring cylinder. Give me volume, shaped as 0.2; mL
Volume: 280; mL
